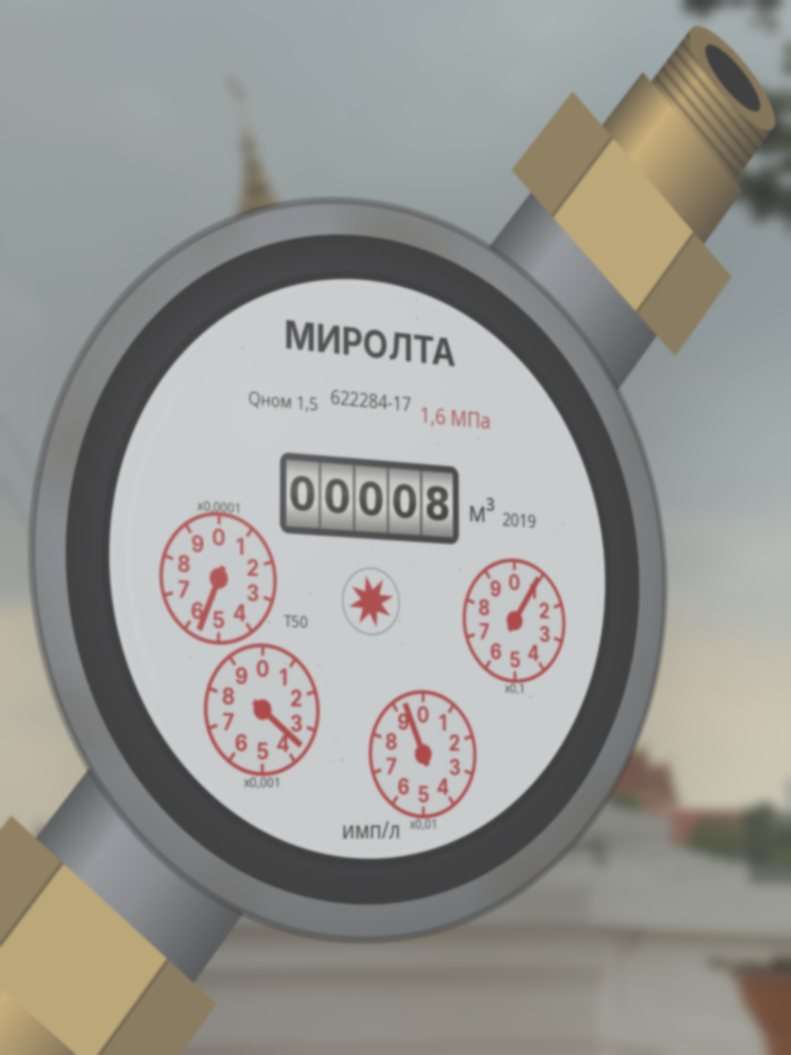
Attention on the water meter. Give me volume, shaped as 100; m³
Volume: 8.0935; m³
